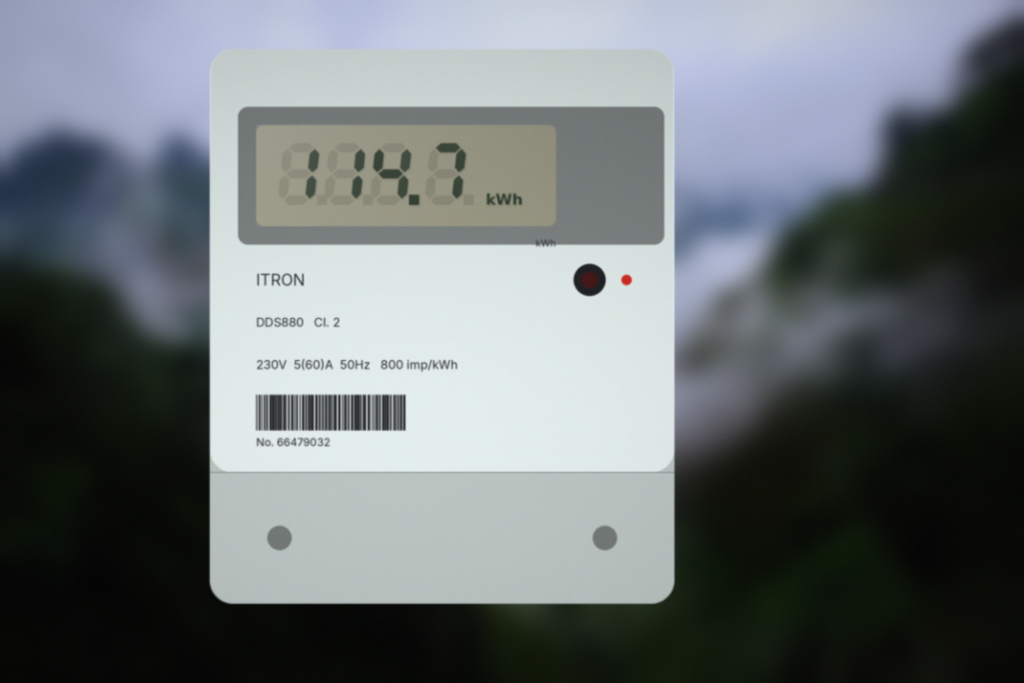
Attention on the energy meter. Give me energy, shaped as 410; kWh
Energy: 114.7; kWh
